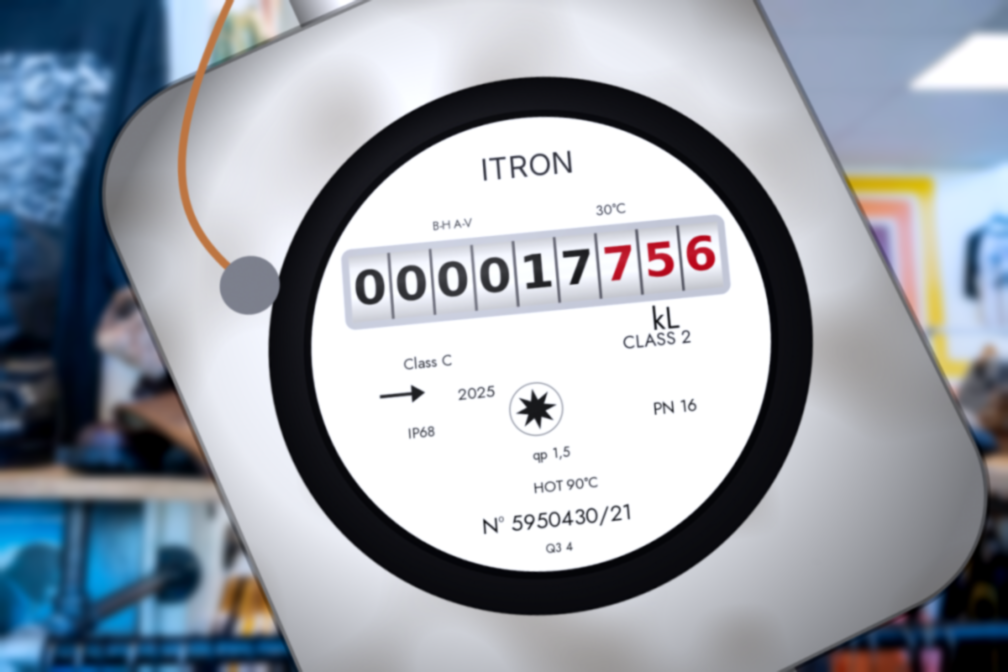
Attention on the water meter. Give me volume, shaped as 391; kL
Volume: 17.756; kL
